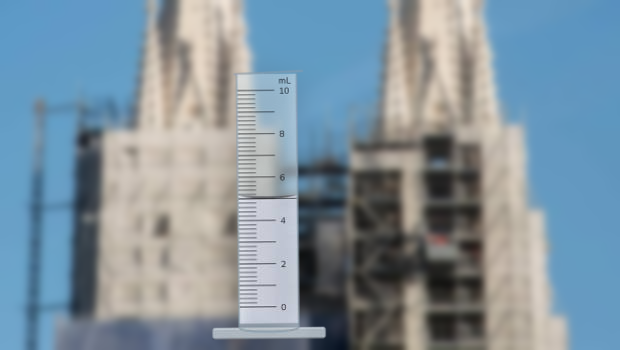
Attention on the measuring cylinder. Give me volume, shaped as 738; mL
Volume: 5; mL
